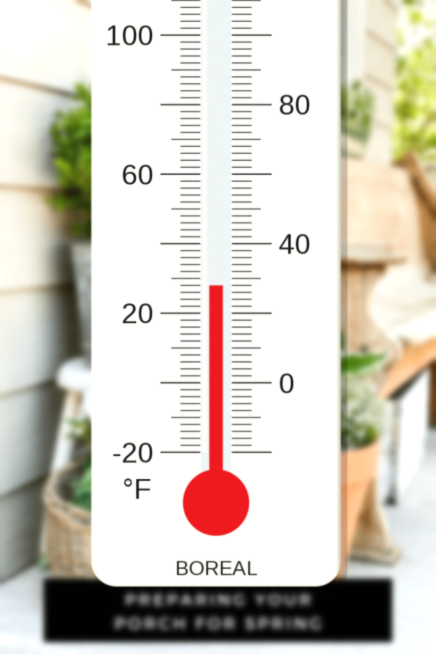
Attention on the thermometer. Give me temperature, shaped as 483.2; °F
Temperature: 28; °F
